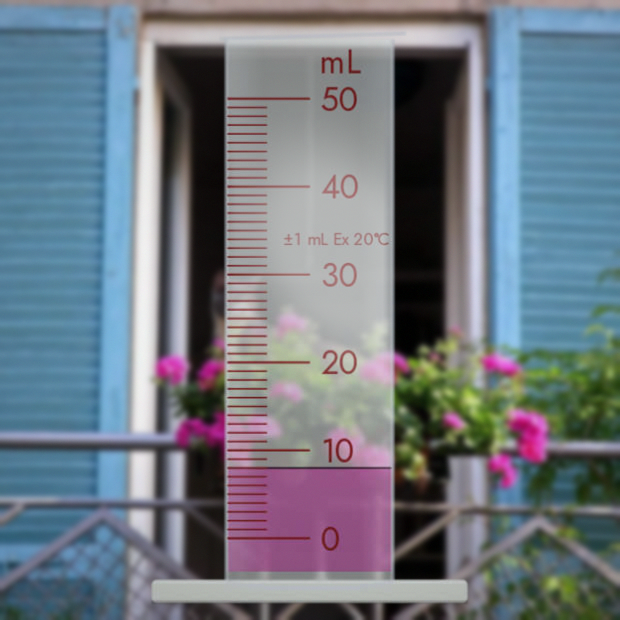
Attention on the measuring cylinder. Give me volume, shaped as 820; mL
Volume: 8; mL
